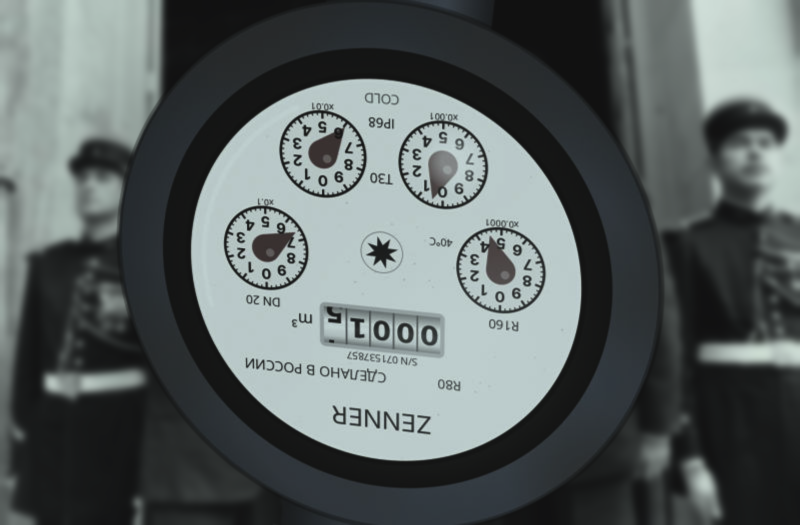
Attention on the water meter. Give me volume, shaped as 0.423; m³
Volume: 14.6604; m³
